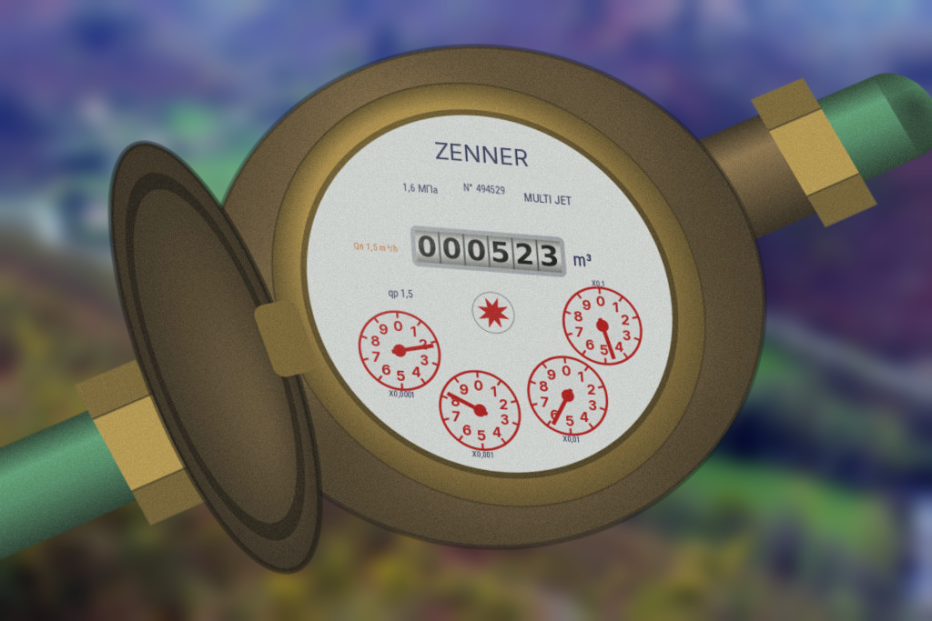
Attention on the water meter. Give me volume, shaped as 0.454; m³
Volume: 523.4582; m³
